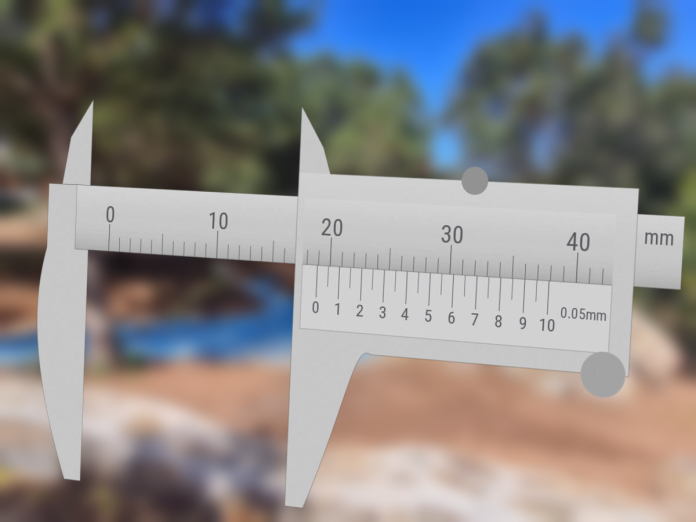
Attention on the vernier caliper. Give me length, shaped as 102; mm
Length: 18.9; mm
